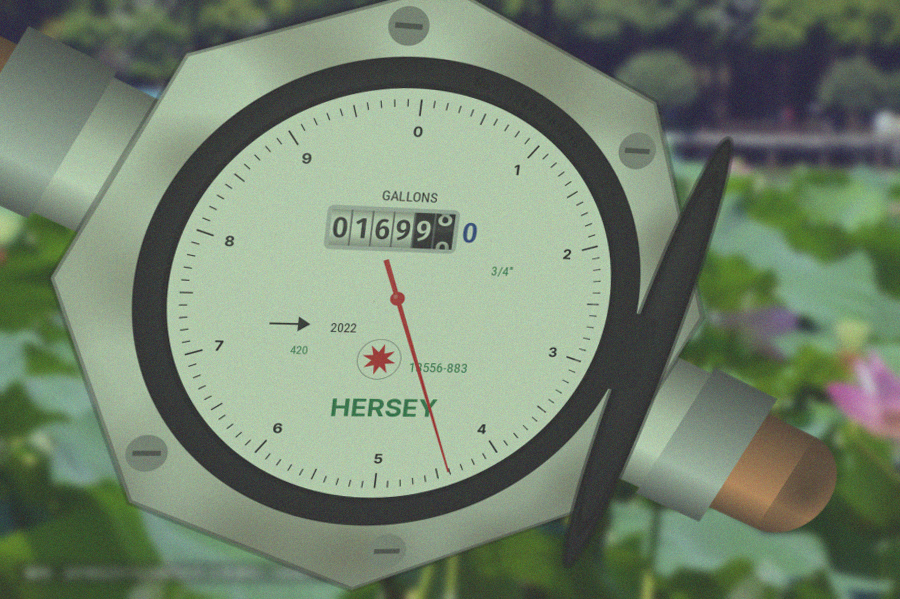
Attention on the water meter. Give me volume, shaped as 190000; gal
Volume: 169984.4; gal
